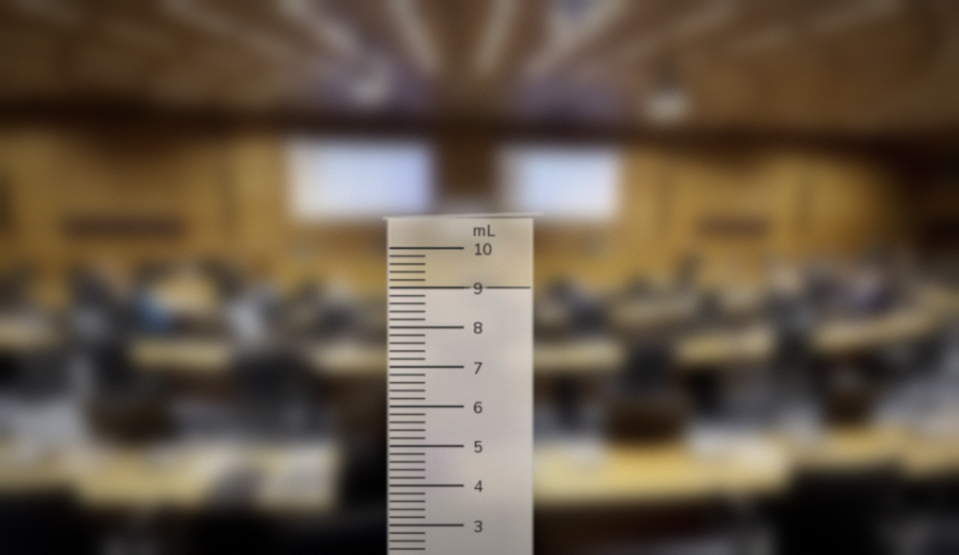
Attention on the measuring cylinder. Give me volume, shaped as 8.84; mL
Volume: 9; mL
